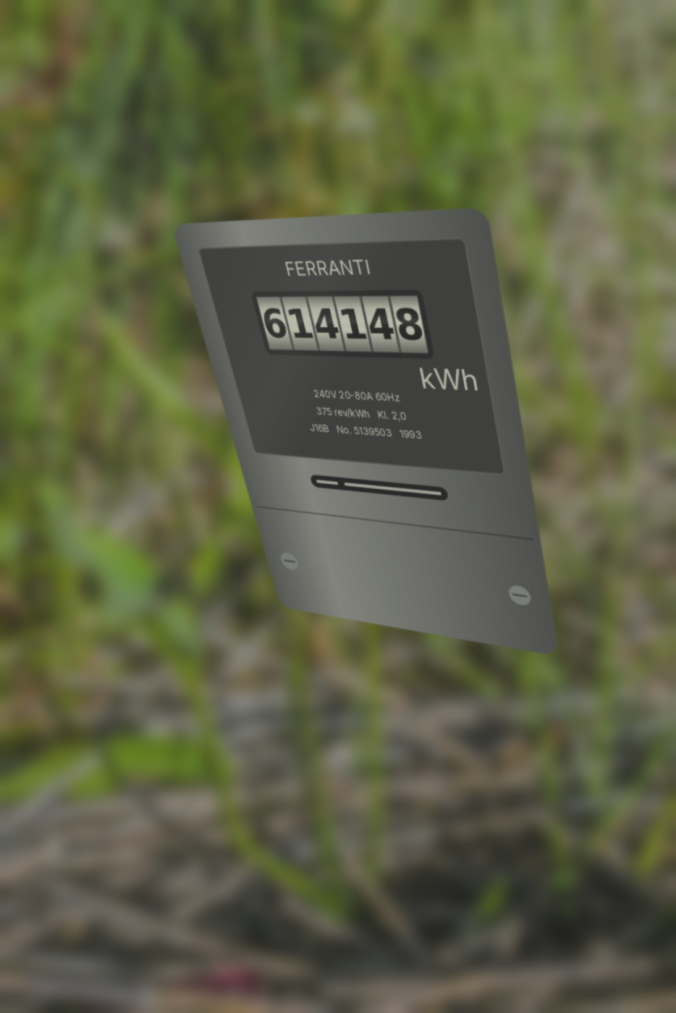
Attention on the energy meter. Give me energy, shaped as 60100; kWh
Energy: 614148; kWh
